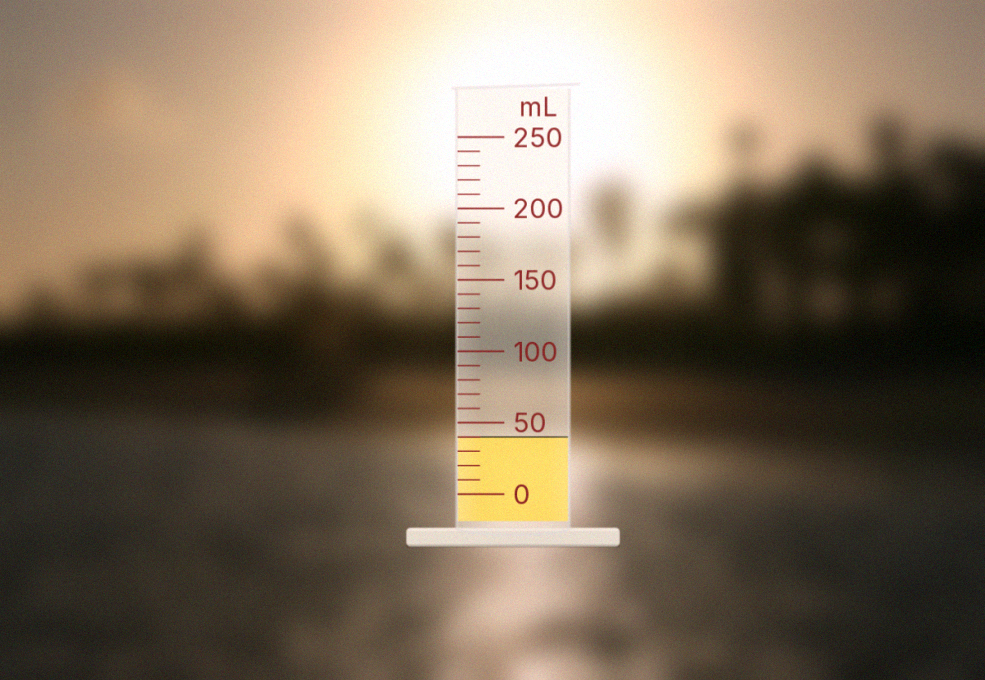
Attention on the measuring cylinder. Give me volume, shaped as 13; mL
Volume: 40; mL
